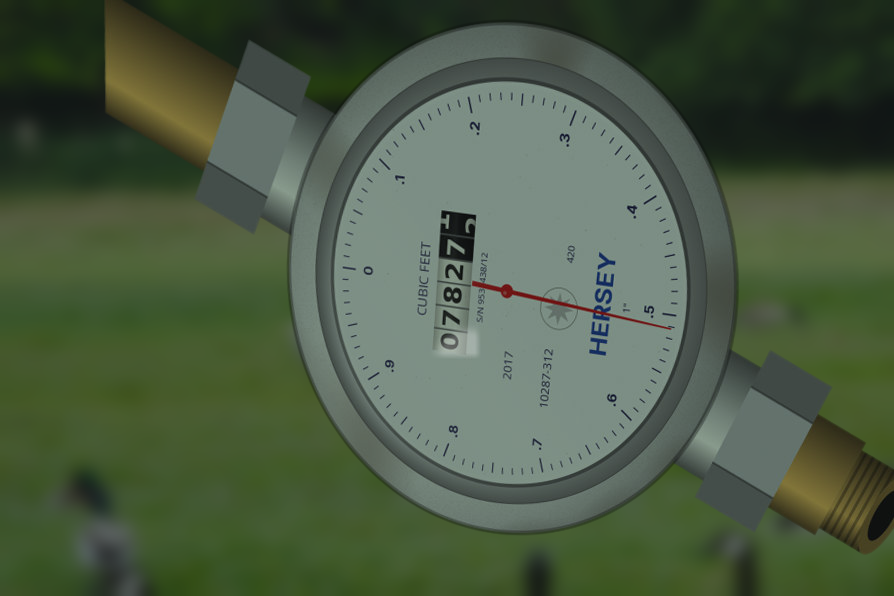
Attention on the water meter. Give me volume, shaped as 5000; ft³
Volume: 78271.51; ft³
